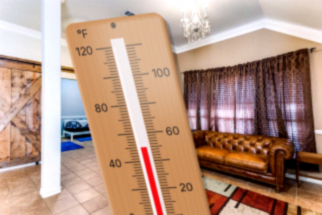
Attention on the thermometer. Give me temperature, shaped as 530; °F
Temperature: 50; °F
